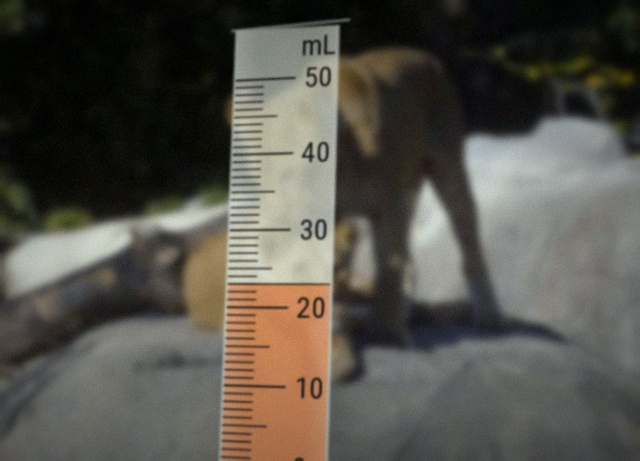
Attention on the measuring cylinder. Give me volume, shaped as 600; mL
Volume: 23; mL
